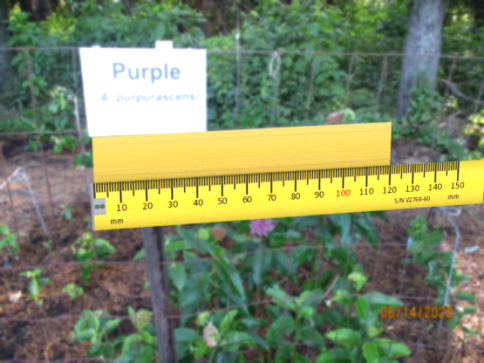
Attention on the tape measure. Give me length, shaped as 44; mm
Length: 120; mm
